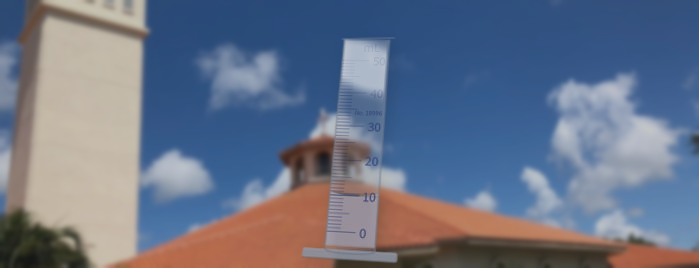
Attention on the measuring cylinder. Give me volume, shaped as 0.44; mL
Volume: 10; mL
